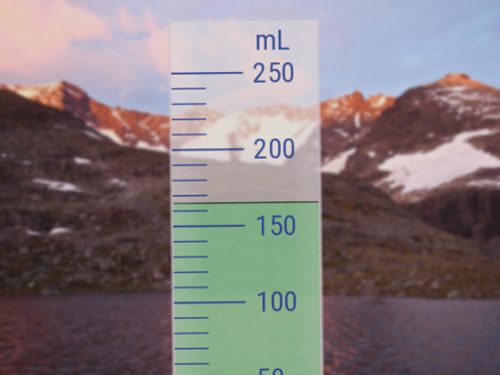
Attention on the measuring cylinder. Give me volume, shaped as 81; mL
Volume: 165; mL
